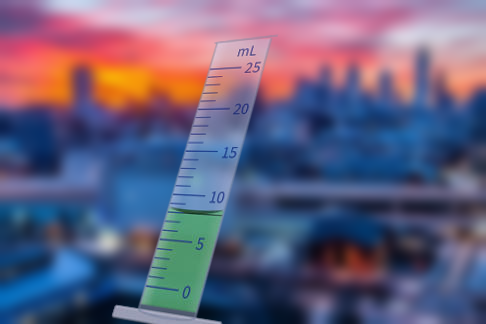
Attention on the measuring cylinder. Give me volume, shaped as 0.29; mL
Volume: 8; mL
